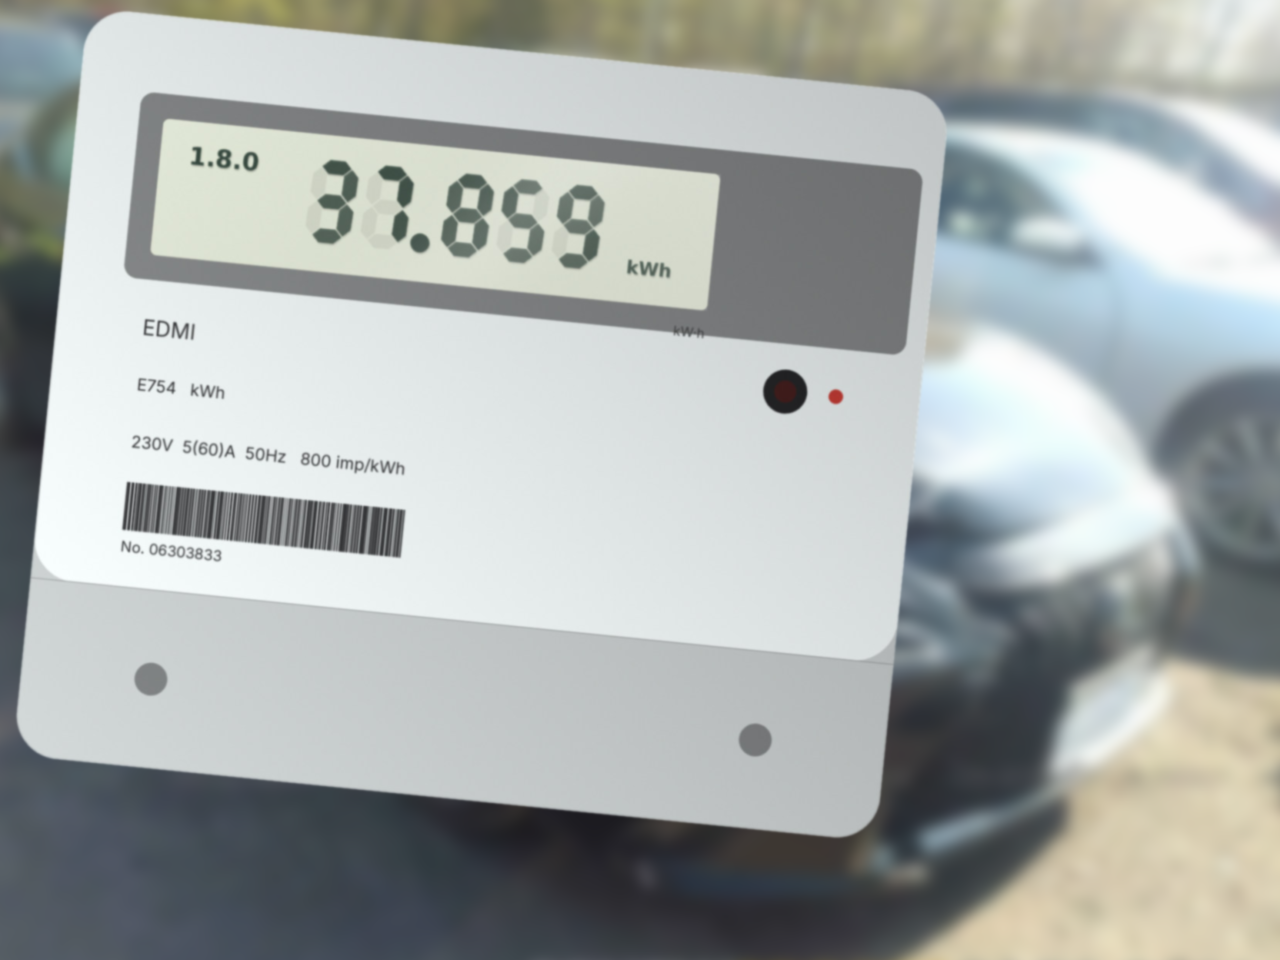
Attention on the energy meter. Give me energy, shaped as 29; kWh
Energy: 37.859; kWh
